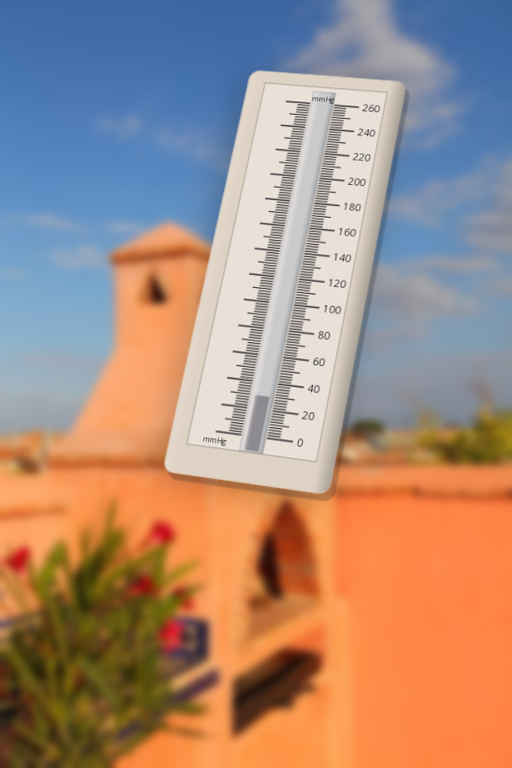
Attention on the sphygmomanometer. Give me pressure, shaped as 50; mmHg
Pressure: 30; mmHg
